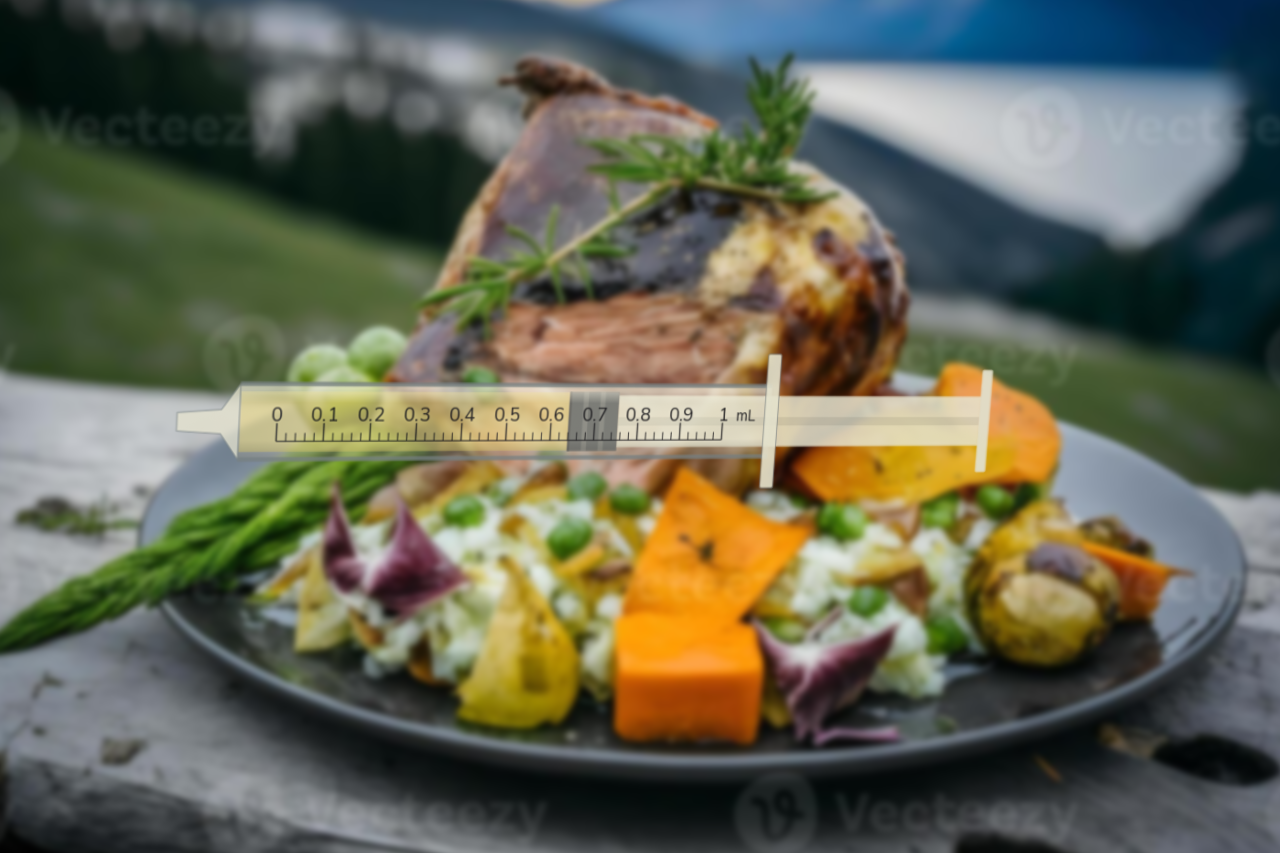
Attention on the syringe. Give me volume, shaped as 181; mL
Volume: 0.64; mL
